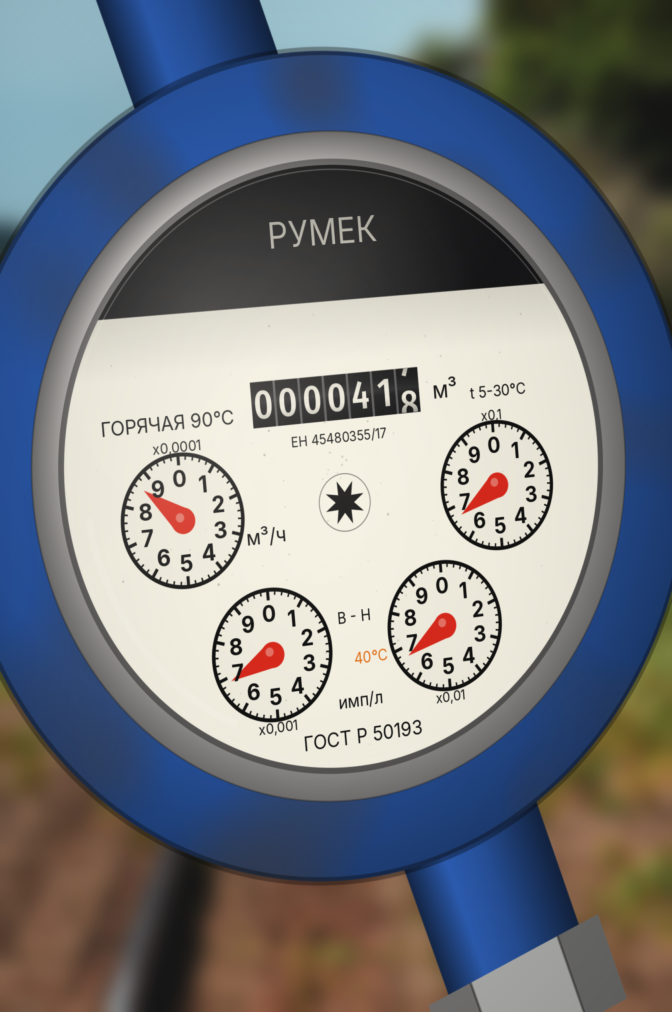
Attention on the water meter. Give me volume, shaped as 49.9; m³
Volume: 417.6668; m³
